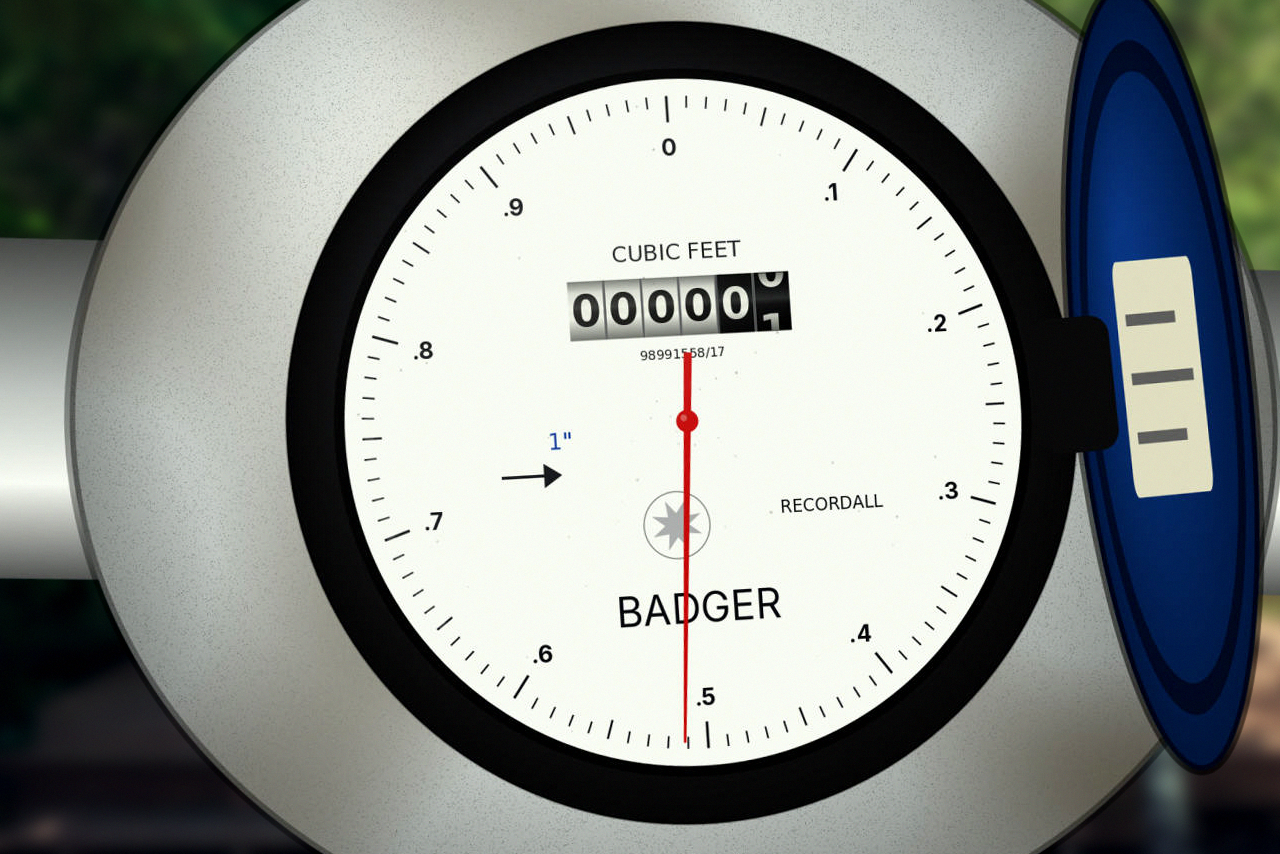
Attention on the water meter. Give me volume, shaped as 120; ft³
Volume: 0.51; ft³
